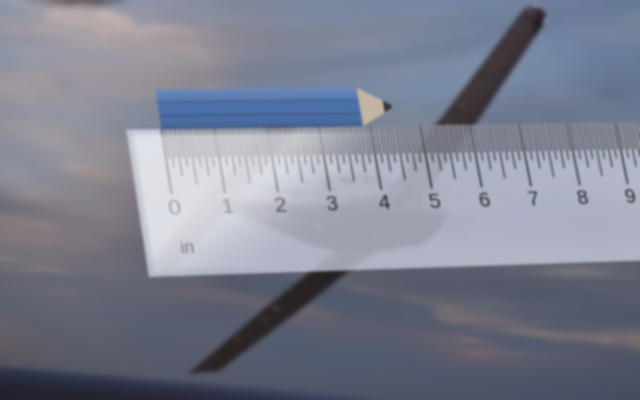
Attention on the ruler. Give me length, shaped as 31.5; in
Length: 4.5; in
